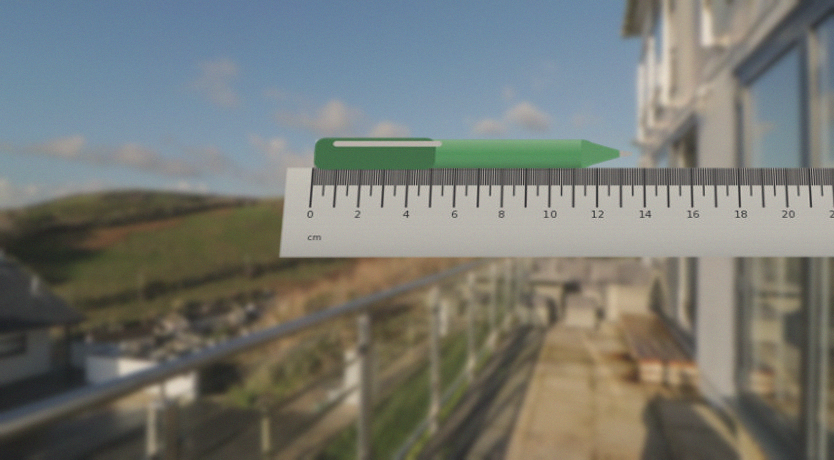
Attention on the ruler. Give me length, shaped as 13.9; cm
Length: 13.5; cm
